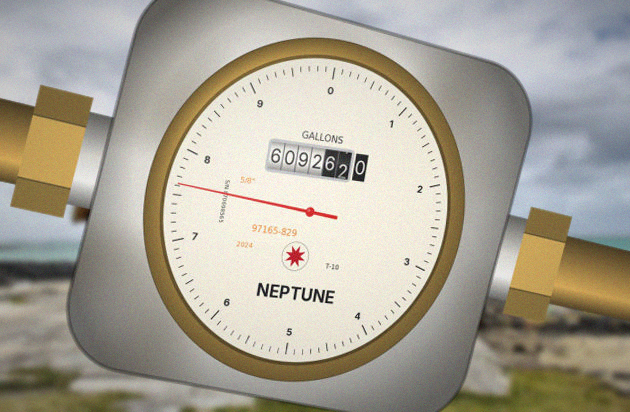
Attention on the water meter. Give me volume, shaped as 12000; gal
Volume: 6092617.6; gal
